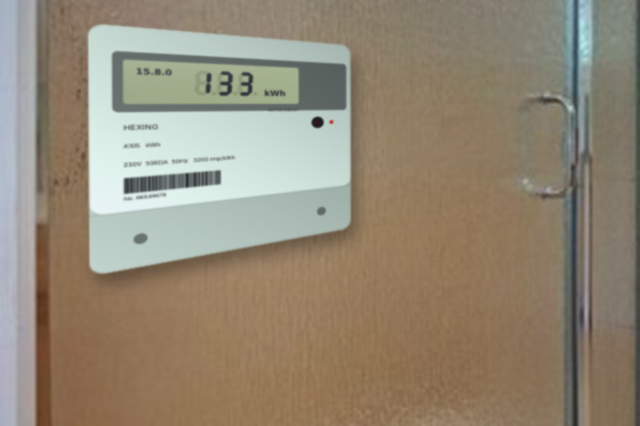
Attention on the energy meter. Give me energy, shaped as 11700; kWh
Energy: 133; kWh
